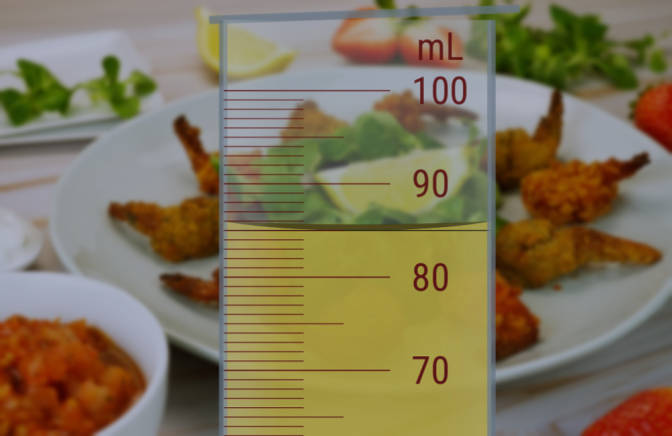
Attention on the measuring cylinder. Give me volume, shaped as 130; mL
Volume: 85; mL
